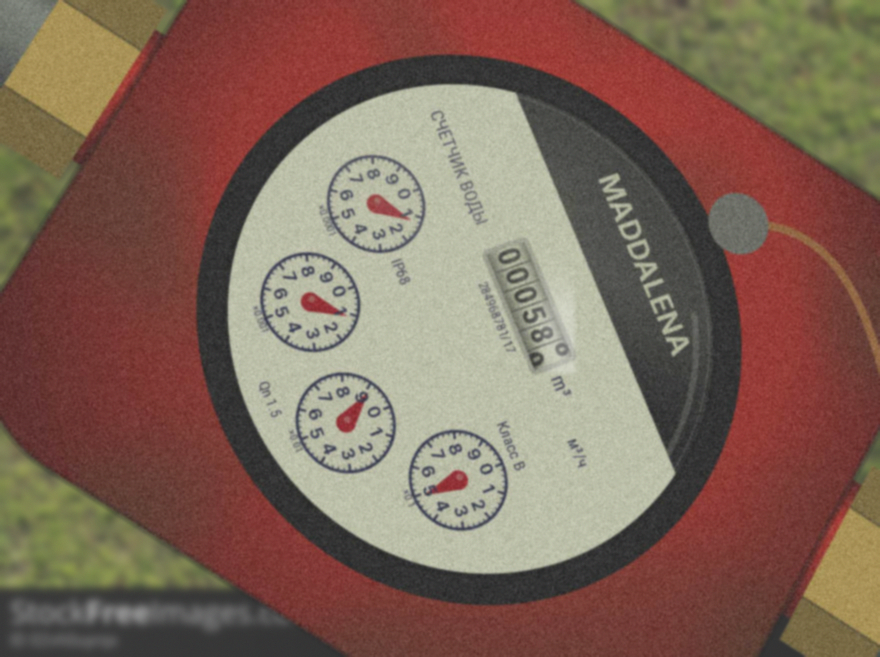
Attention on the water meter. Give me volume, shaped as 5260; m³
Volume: 588.4911; m³
